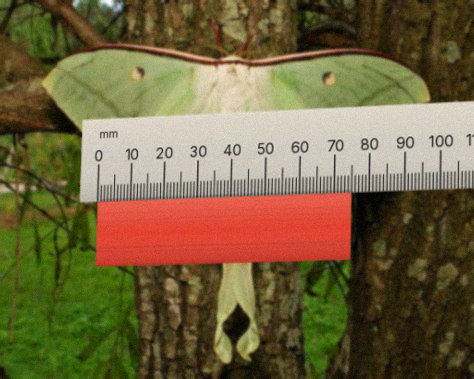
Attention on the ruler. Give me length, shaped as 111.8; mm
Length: 75; mm
